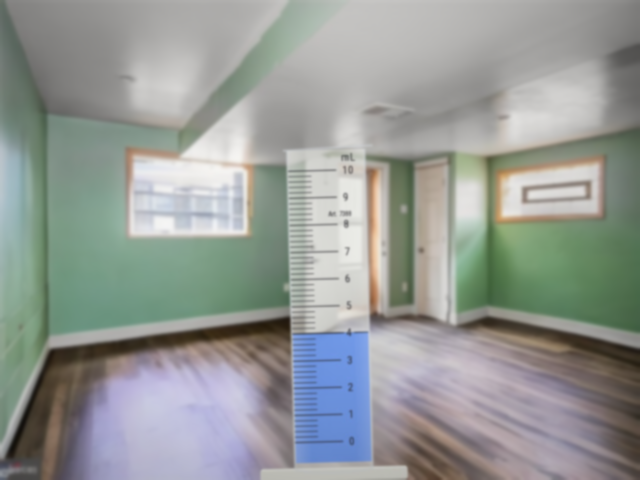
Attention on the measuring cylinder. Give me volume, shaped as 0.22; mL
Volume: 4; mL
